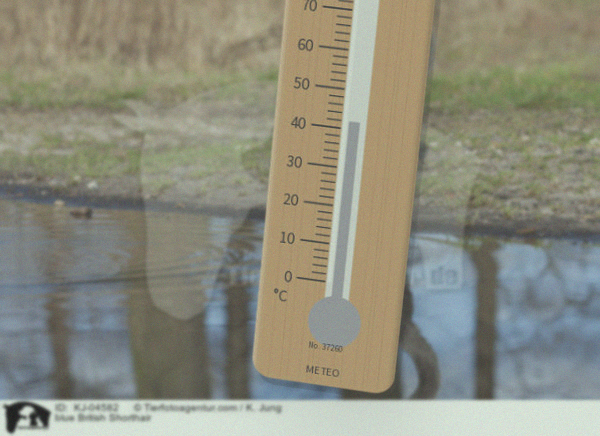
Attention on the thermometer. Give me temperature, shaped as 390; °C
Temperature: 42; °C
